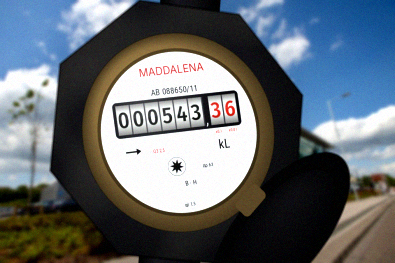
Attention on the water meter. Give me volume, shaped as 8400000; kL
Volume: 543.36; kL
